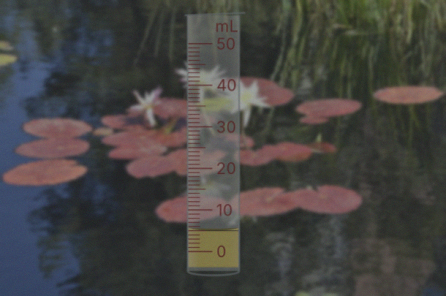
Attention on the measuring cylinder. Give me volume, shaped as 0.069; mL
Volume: 5; mL
